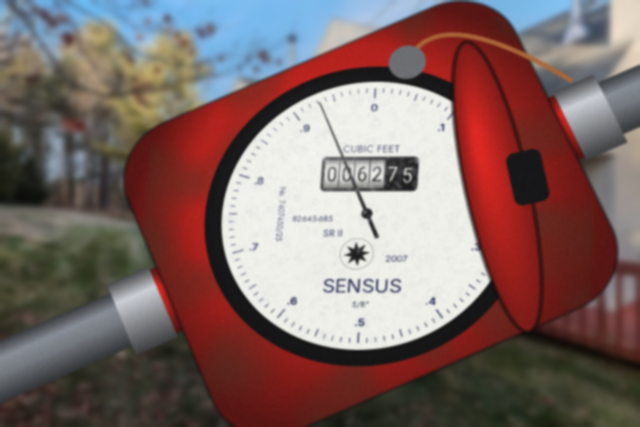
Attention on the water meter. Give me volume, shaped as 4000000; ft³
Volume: 6274.93; ft³
